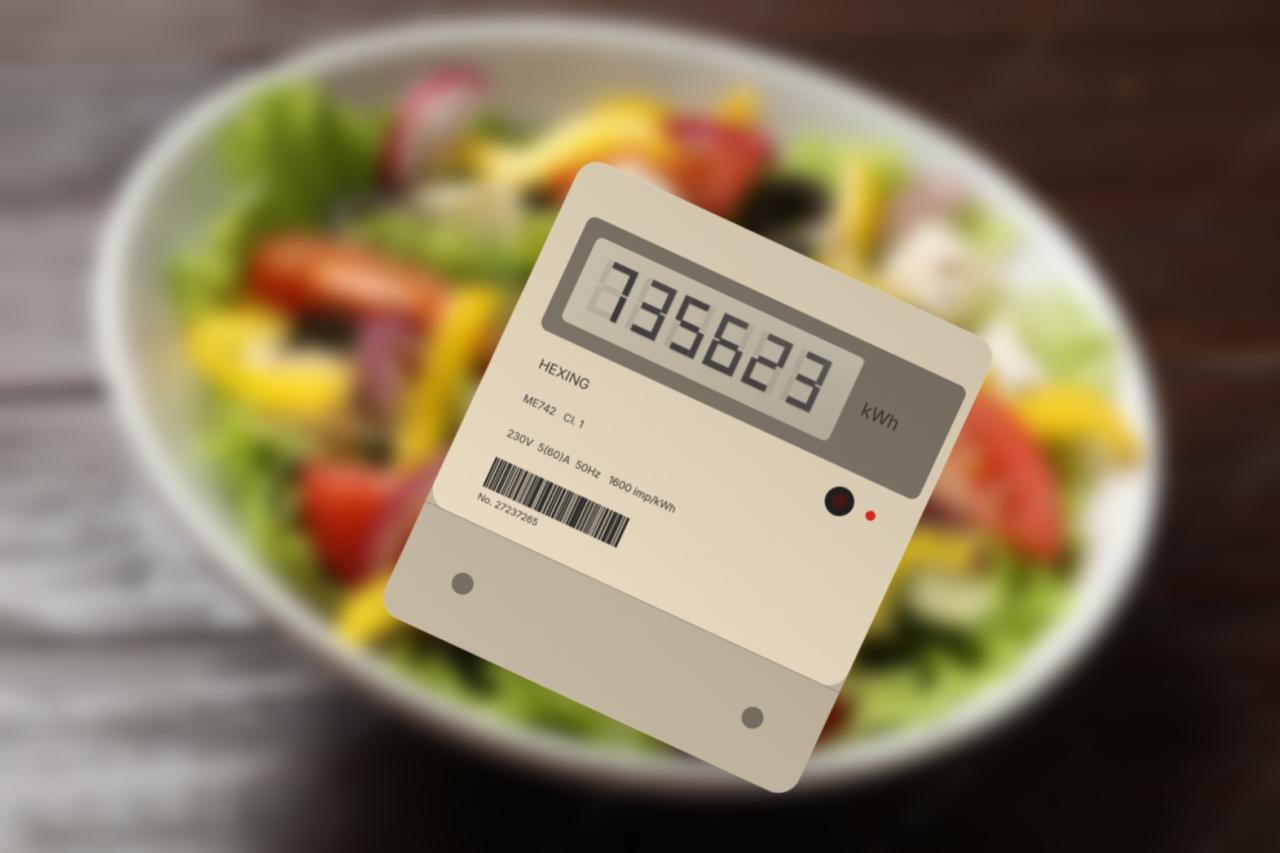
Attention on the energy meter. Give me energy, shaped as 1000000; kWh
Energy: 735623; kWh
